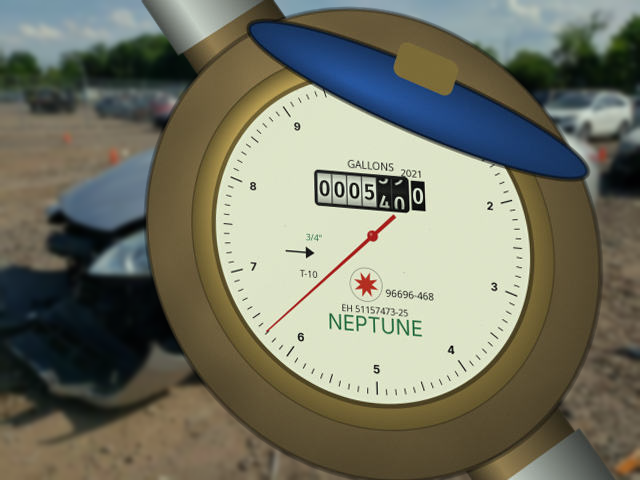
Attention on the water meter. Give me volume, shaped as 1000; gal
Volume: 5396.3; gal
